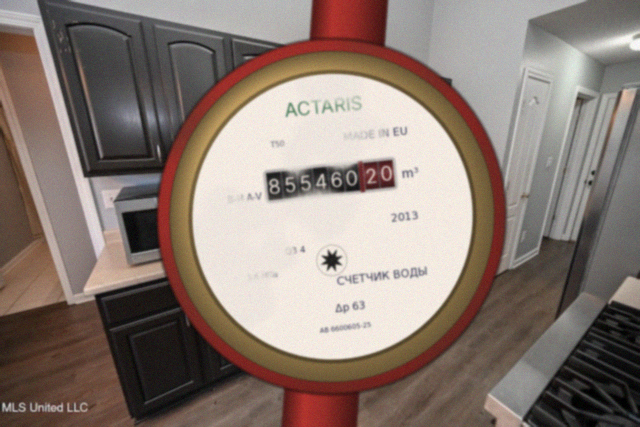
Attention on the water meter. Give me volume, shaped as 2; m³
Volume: 855460.20; m³
